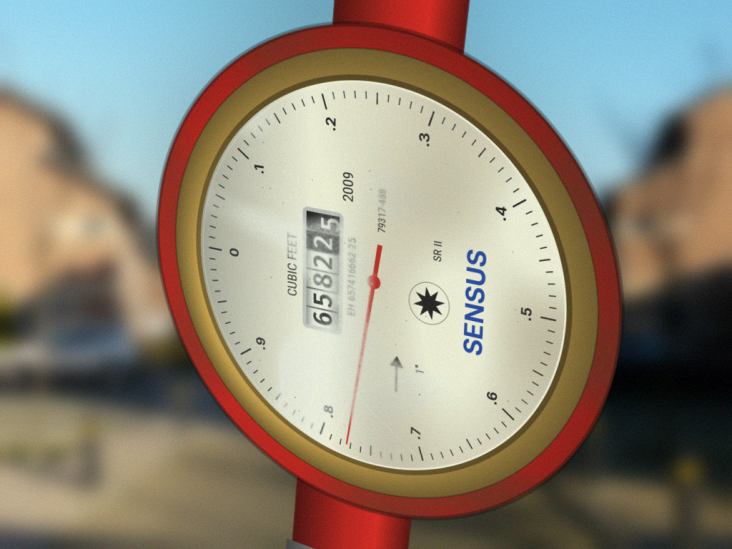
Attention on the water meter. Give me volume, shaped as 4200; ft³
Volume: 658224.77; ft³
